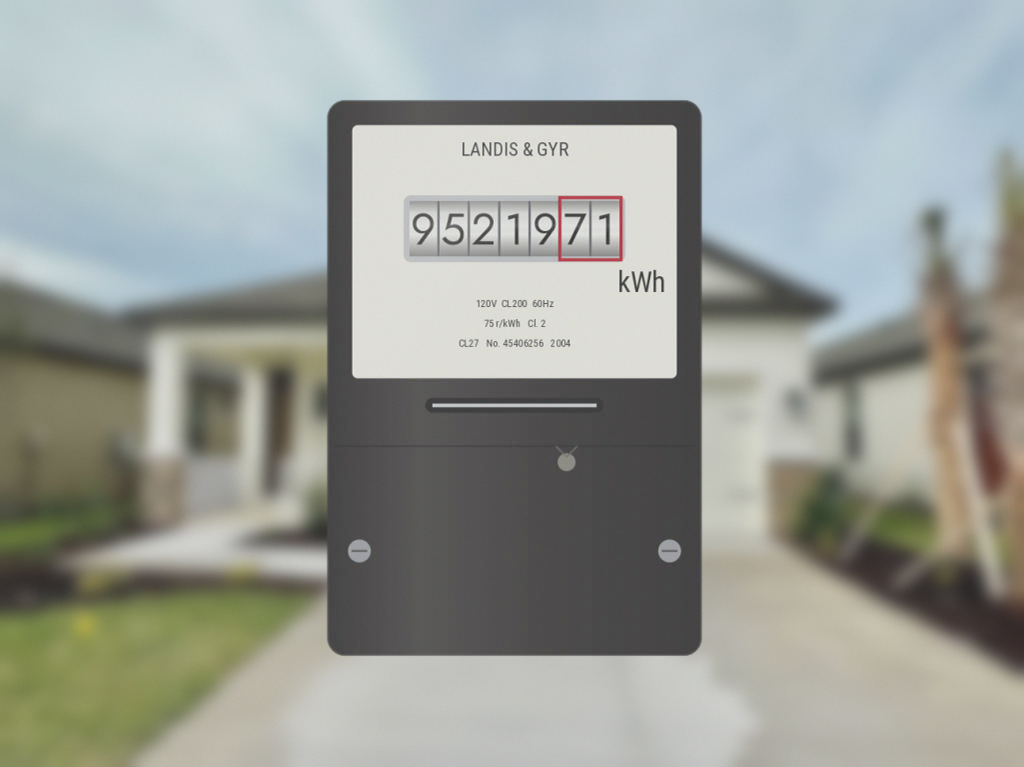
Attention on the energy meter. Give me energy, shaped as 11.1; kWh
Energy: 95219.71; kWh
